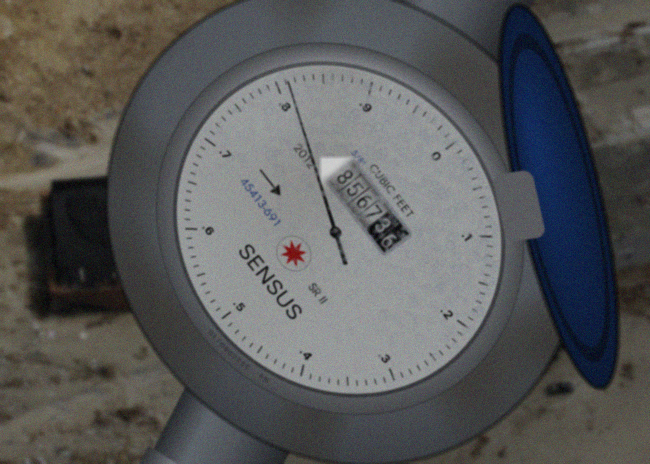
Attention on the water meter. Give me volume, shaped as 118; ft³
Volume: 856735.81; ft³
